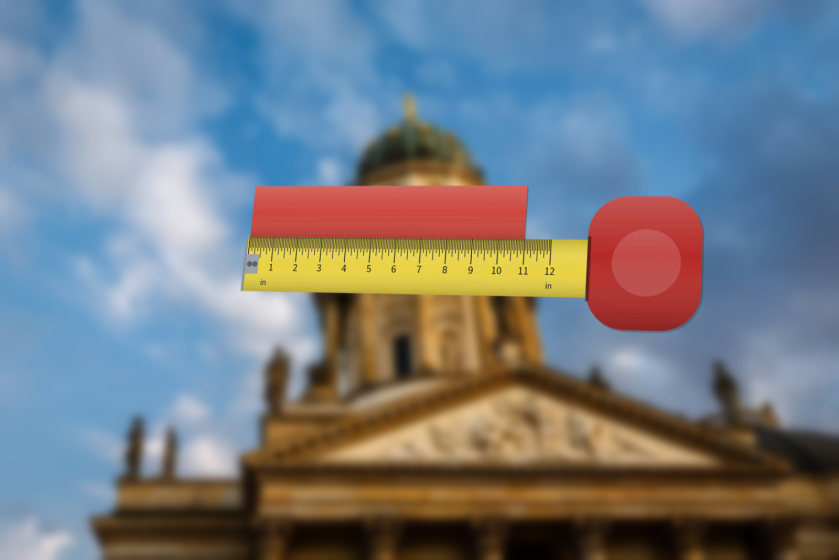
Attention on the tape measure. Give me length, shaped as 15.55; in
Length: 11; in
